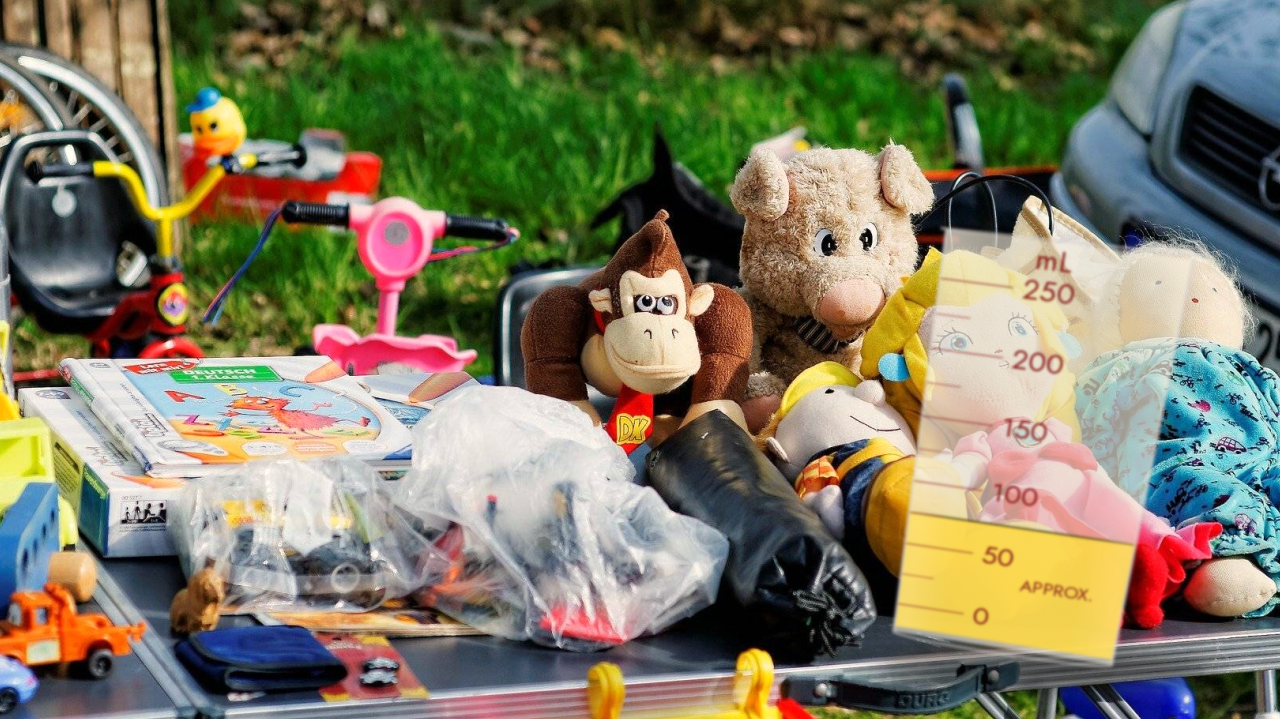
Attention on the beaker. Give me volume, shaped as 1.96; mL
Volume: 75; mL
